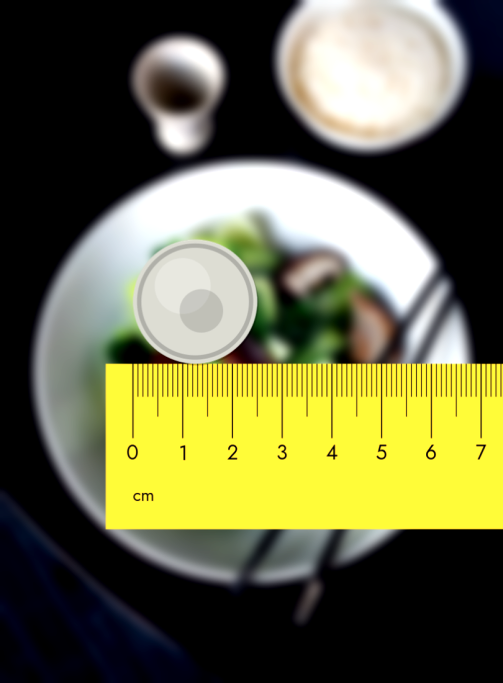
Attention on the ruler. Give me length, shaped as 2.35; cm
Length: 2.5; cm
